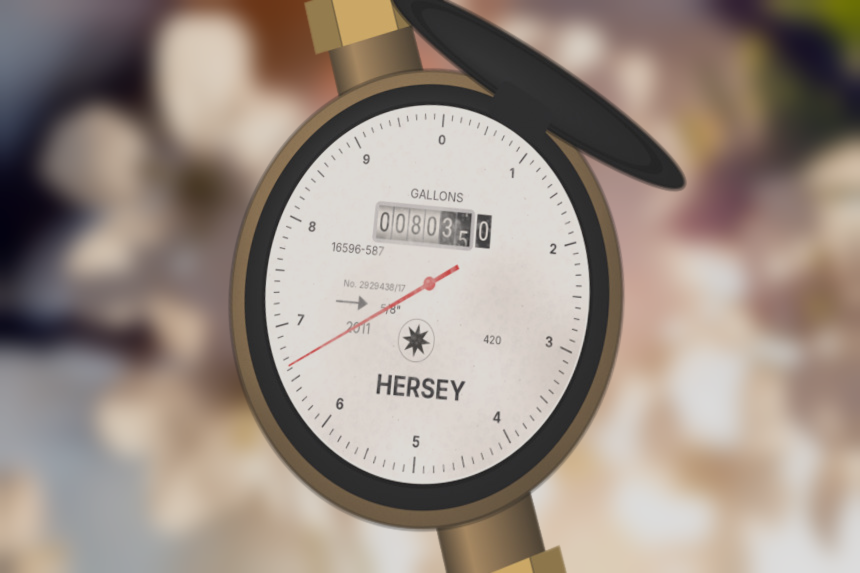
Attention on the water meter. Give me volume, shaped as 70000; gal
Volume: 80346.6; gal
